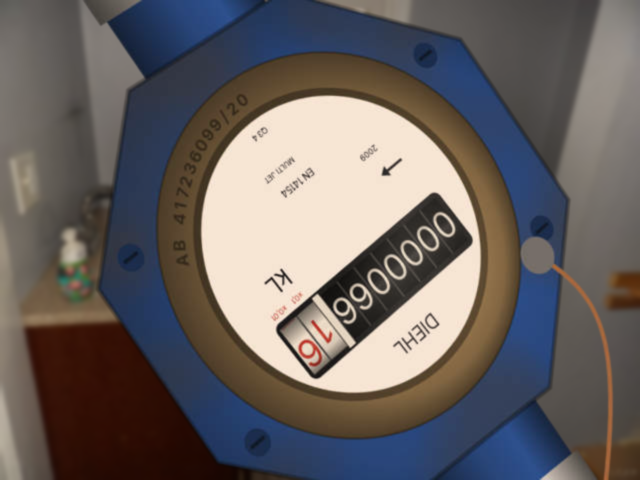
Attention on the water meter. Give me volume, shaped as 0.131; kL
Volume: 66.16; kL
